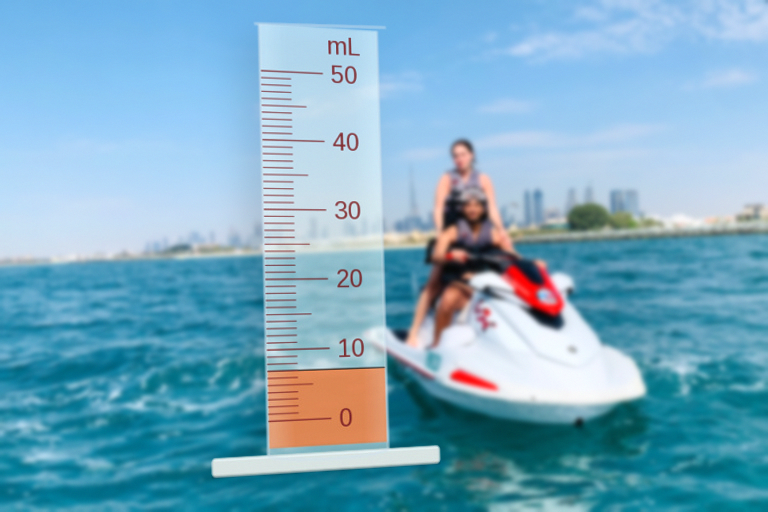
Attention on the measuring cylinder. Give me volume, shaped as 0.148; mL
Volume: 7; mL
